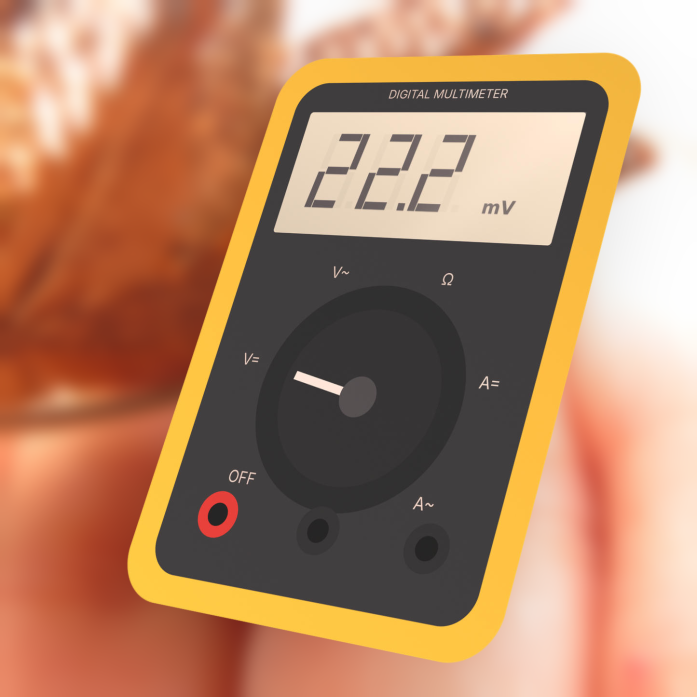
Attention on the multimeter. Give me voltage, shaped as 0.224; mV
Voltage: 22.2; mV
